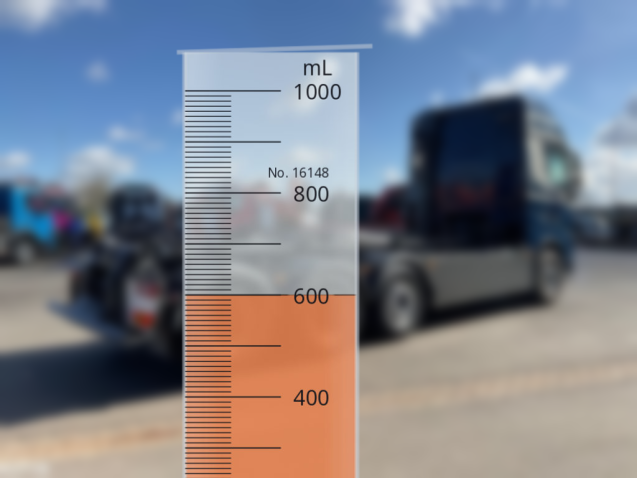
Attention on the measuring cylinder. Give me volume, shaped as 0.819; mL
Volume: 600; mL
